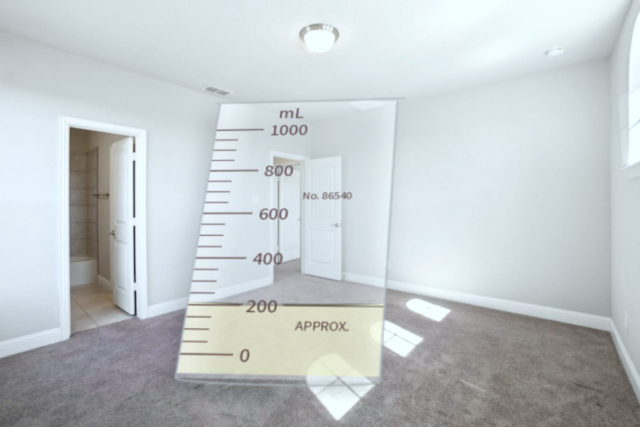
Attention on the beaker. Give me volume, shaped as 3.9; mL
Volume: 200; mL
